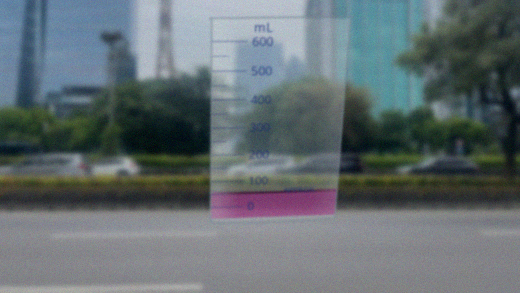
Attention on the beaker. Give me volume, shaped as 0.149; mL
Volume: 50; mL
